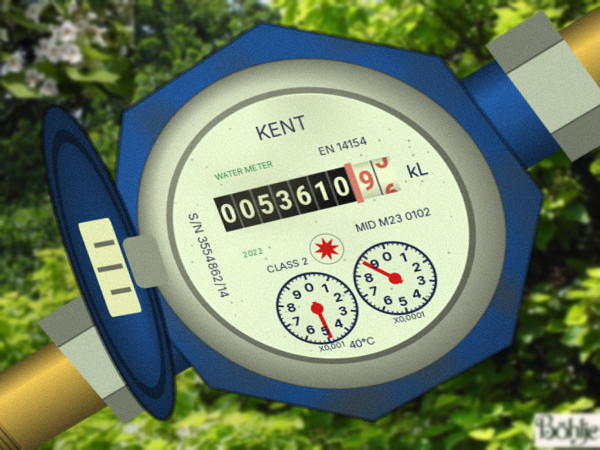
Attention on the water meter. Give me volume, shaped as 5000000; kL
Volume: 53610.9548; kL
